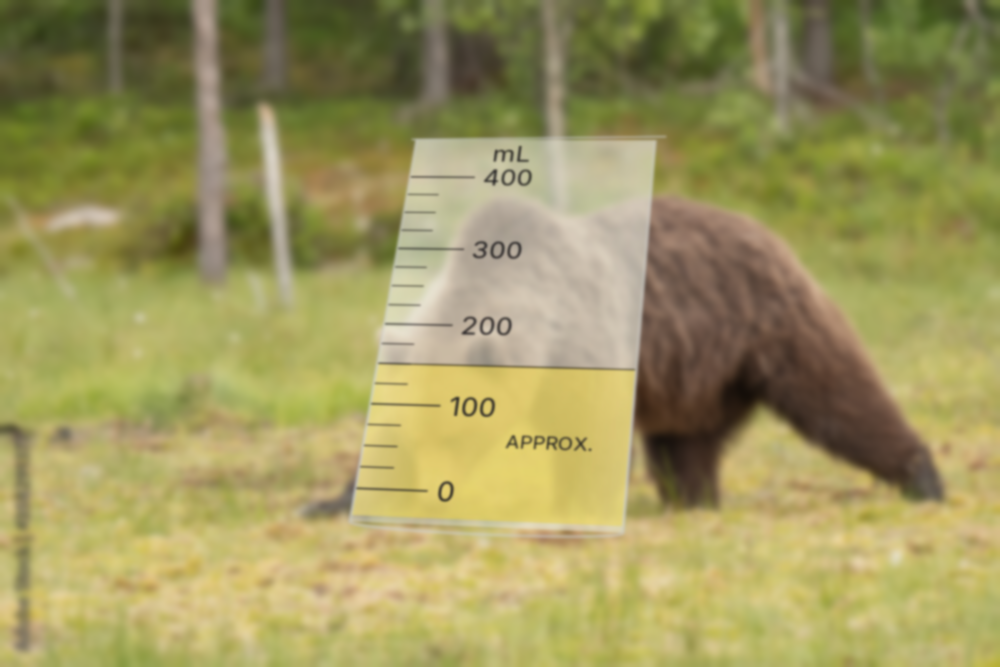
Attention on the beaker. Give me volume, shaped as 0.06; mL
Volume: 150; mL
